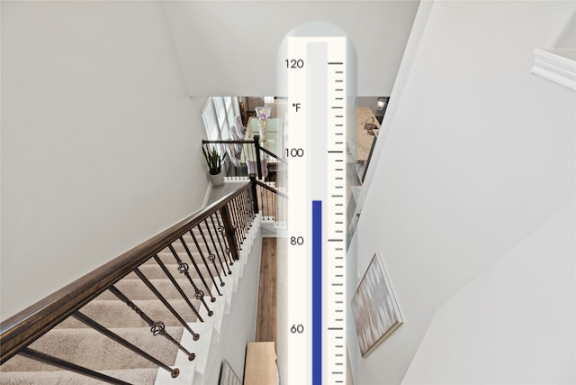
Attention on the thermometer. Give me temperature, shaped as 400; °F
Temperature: 89; °F
